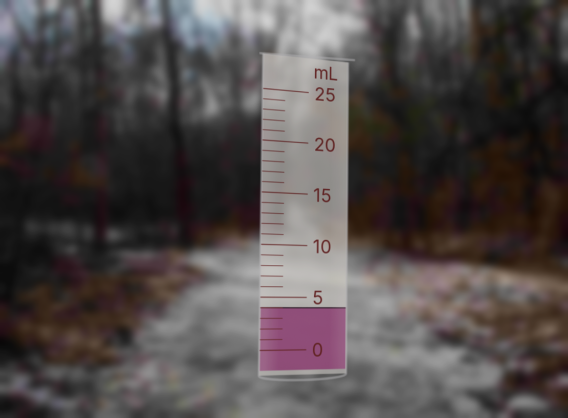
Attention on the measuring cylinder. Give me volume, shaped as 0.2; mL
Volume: 4; mL
